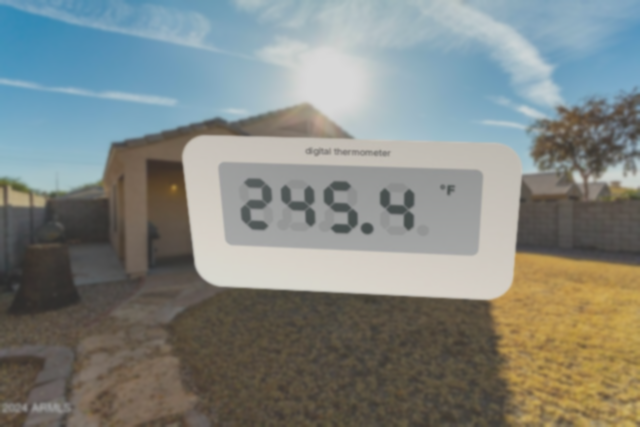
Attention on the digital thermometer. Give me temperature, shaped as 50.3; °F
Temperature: 245.4; °F
